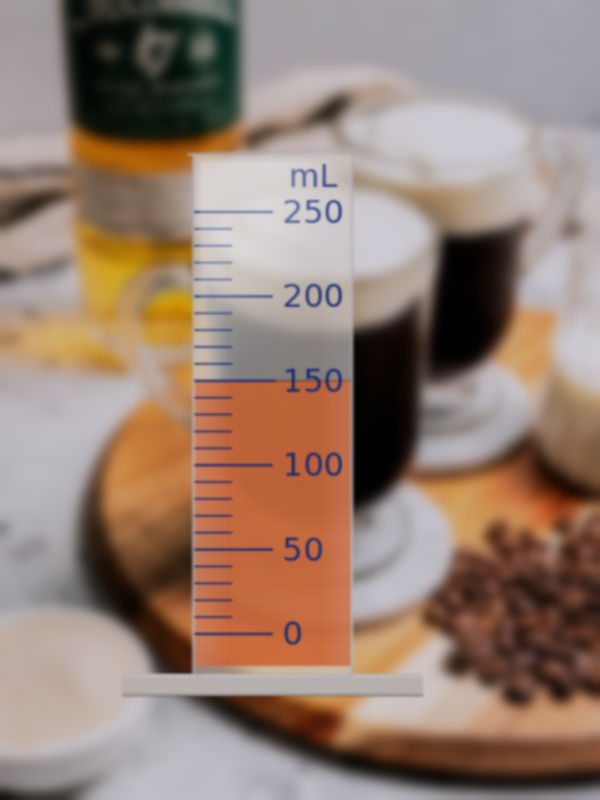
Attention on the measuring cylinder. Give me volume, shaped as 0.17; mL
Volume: 150; mL
